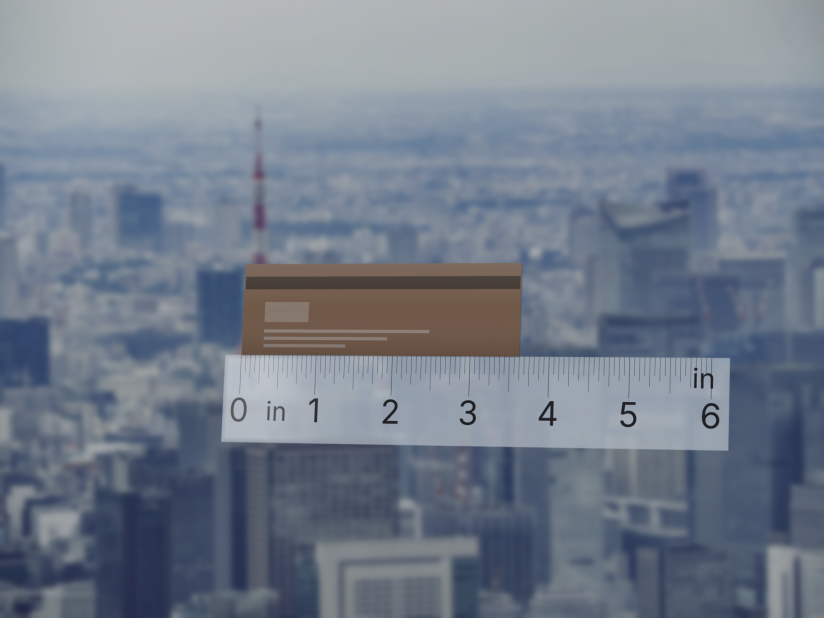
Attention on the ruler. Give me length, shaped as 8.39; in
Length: 3.625; in
